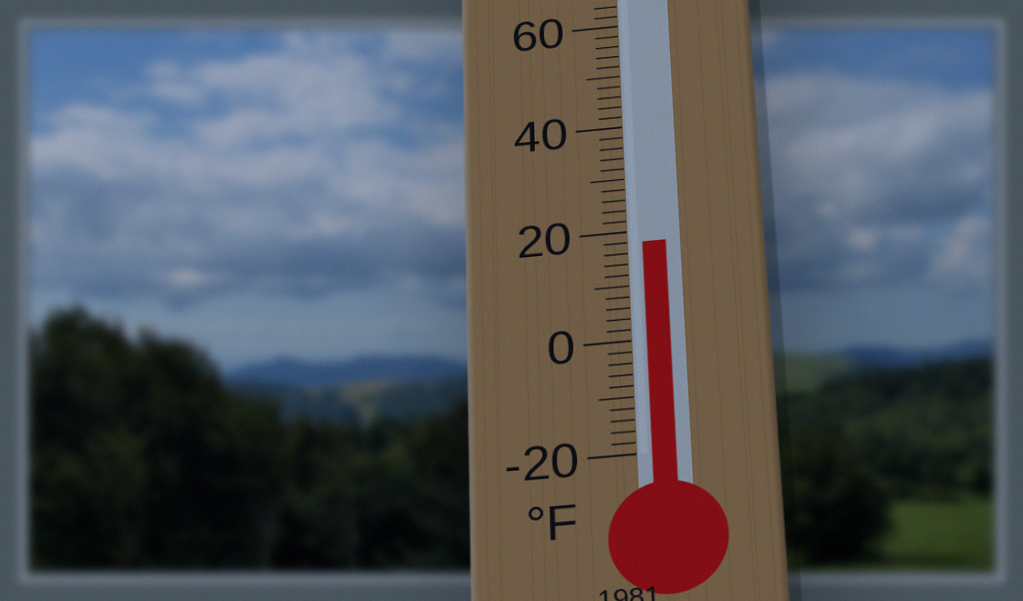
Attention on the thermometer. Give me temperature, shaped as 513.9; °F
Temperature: 18; °F
